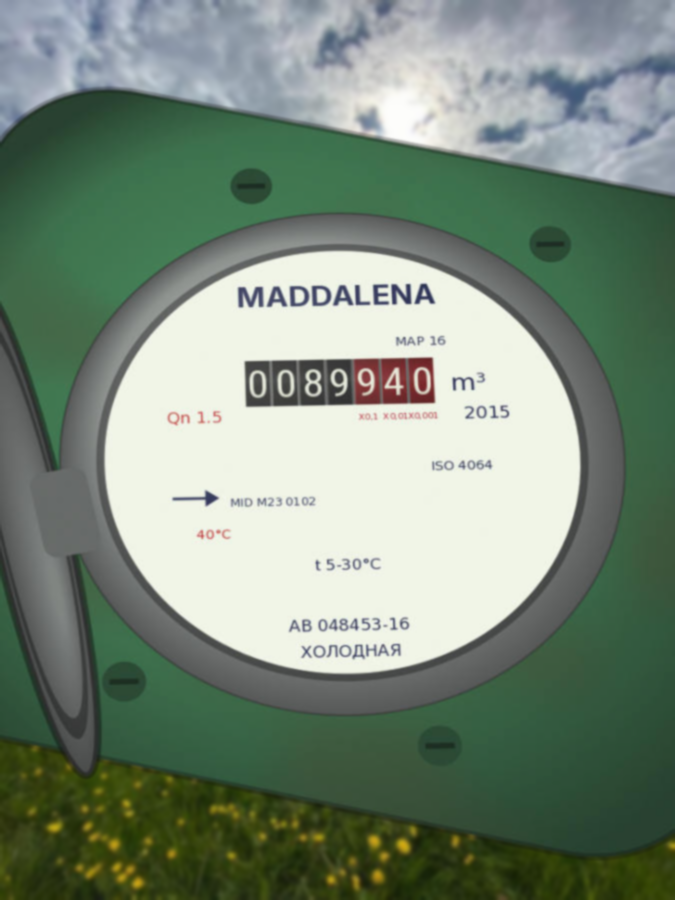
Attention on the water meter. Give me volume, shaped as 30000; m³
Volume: 89.940; m³
